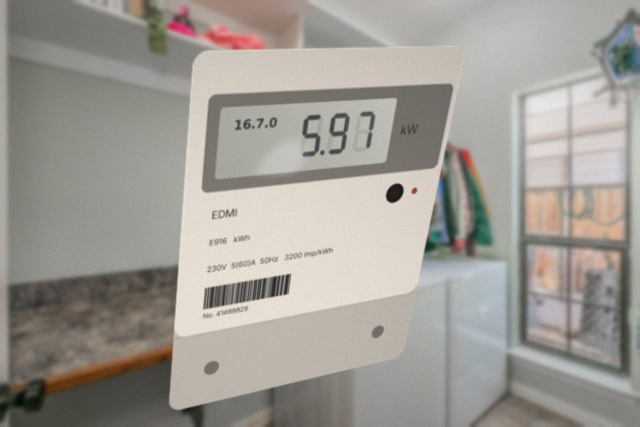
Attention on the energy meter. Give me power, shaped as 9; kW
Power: 5.97; kW
